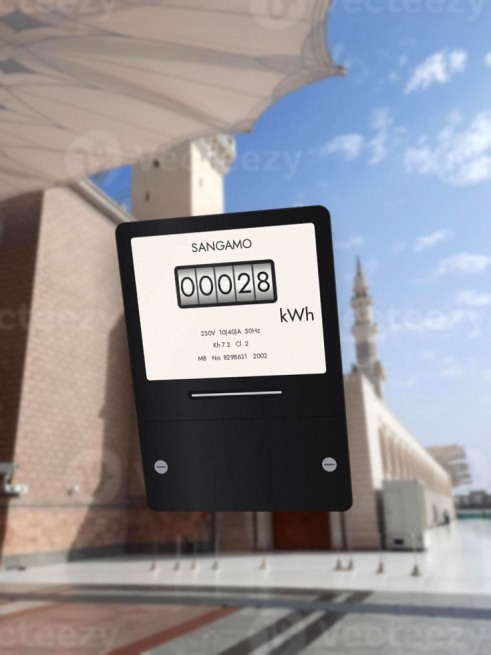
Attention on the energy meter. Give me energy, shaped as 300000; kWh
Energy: 28; kWh
